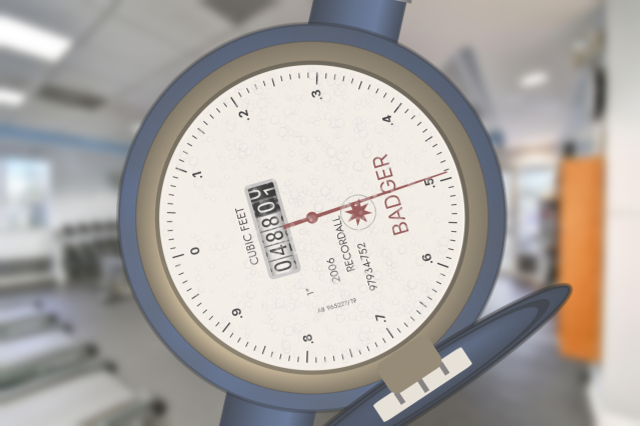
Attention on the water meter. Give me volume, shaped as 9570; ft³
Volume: 48800.49; ft³
